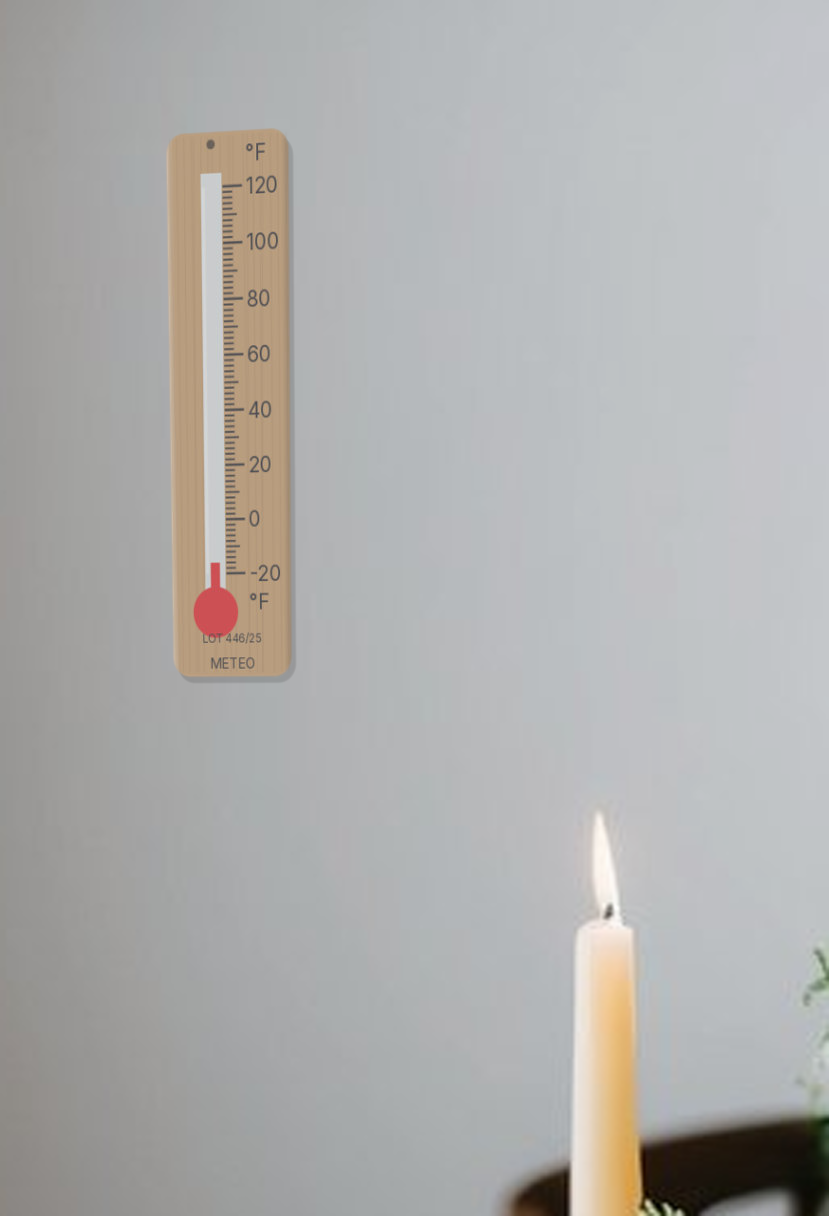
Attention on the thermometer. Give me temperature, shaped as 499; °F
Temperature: -16; °F
